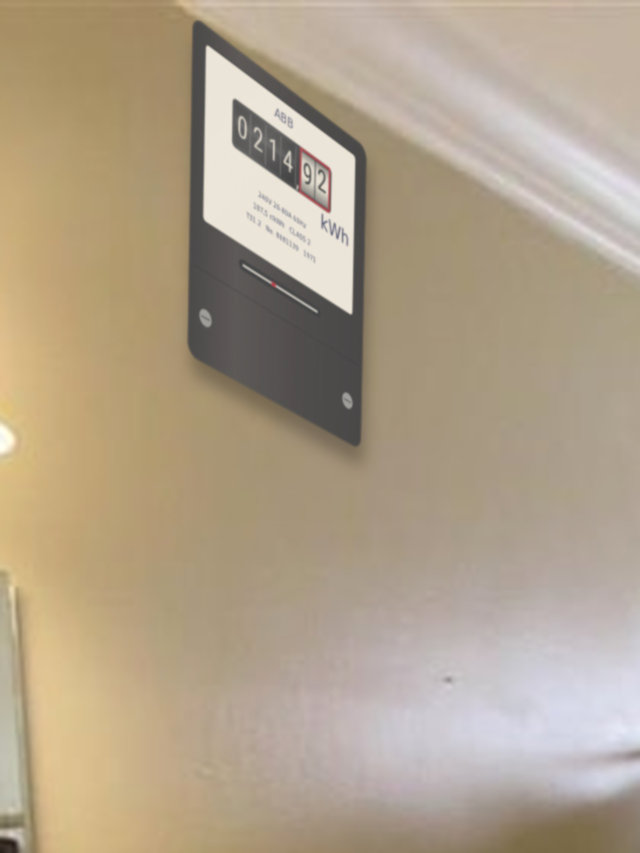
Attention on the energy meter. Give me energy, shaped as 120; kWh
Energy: 214.92; kWh
